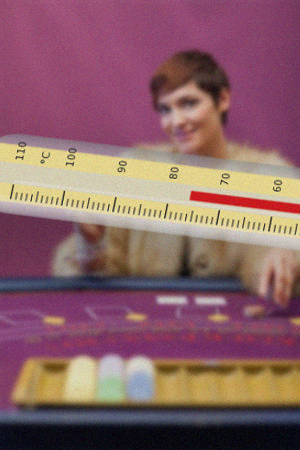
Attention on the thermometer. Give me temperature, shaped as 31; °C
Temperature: 76; °C
